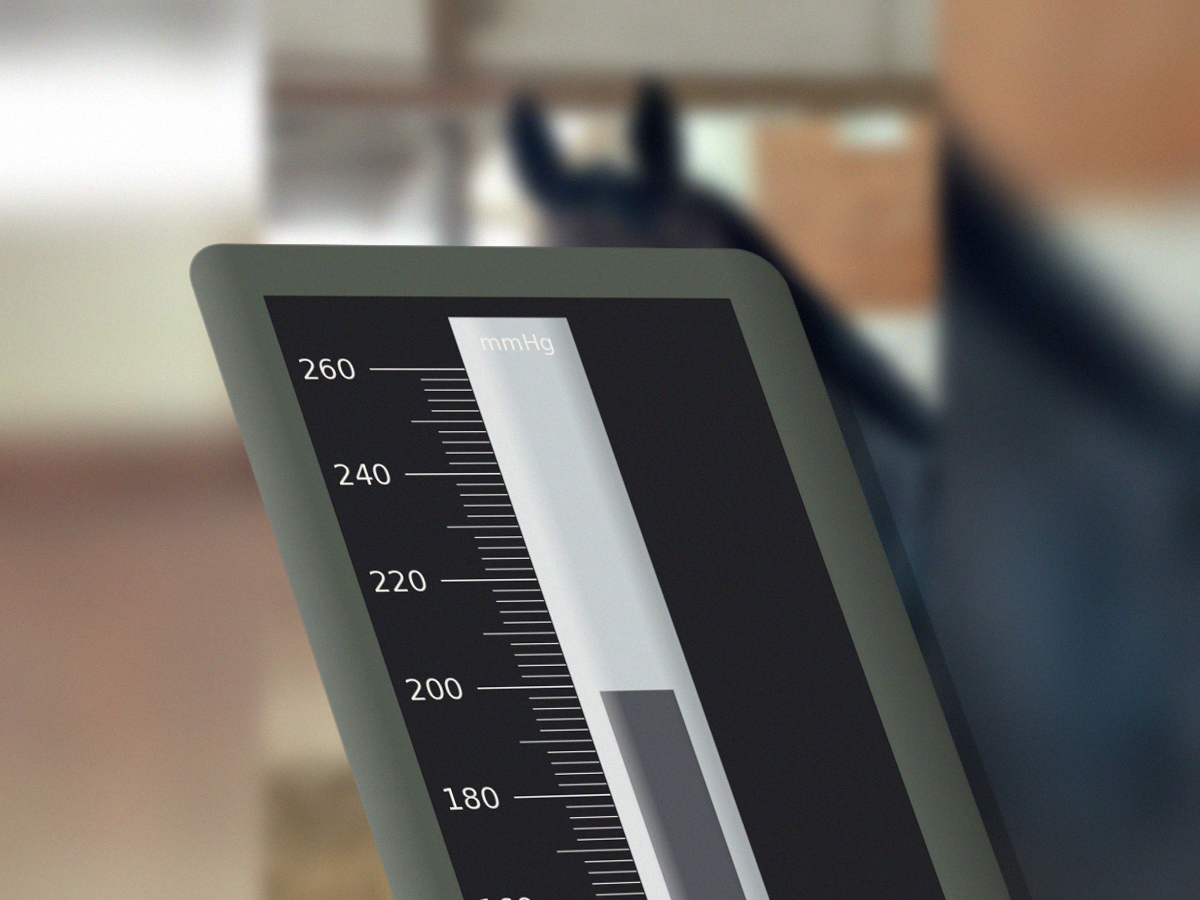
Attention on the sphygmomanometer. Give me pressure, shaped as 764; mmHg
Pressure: 199; mmHg
